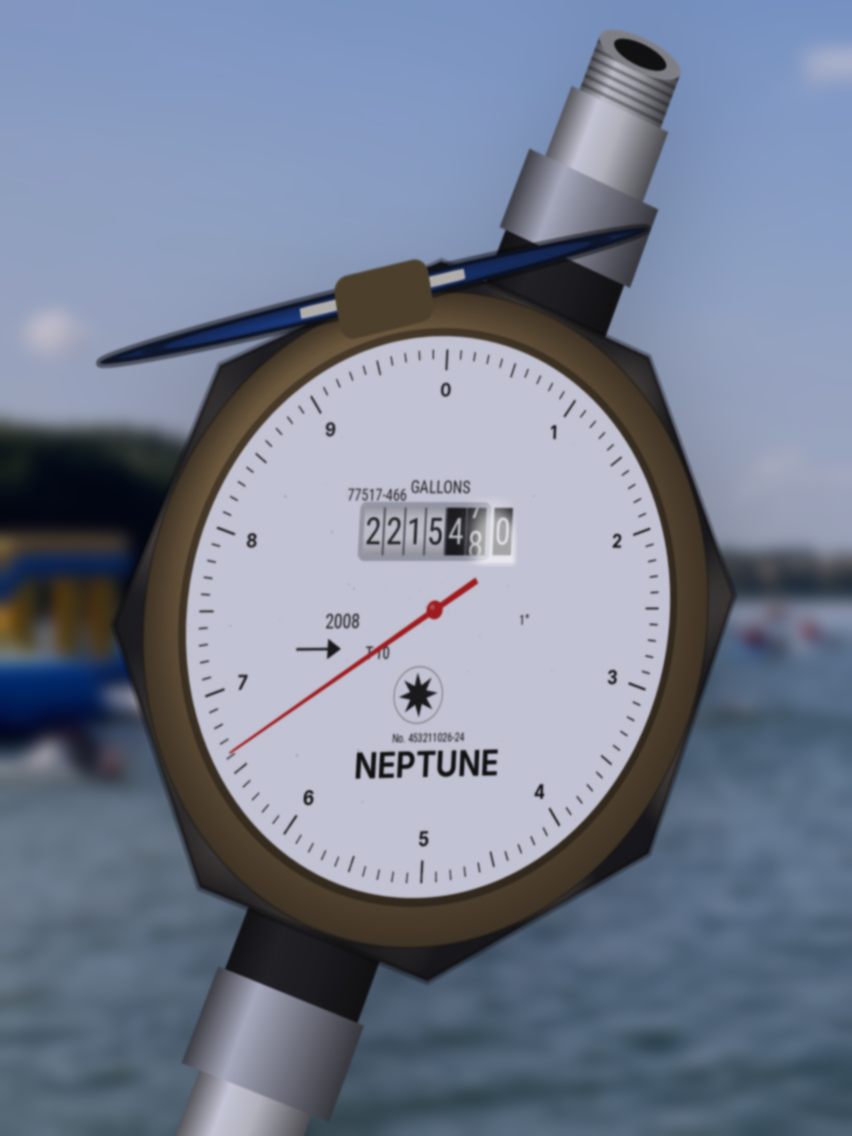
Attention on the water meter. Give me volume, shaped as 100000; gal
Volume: 2215476.6; gal
